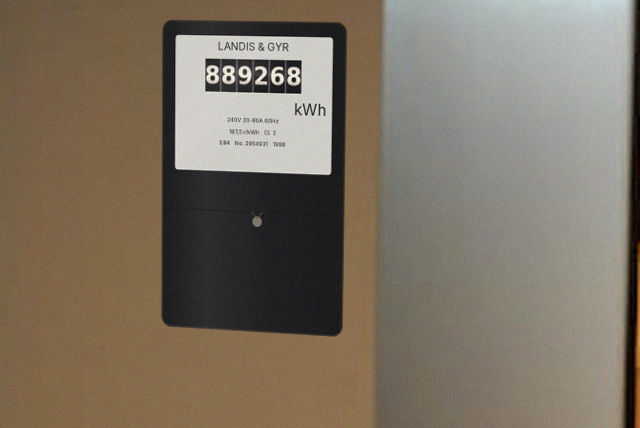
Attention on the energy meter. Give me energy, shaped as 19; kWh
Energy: 889268; kWh
